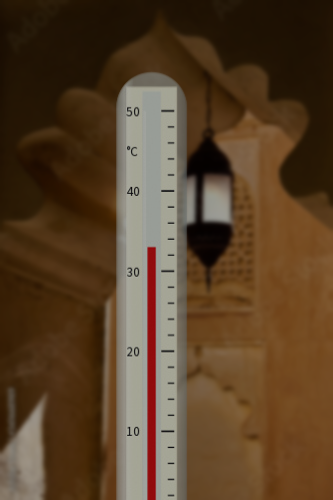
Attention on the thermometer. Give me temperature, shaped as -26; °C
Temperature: 33; °C
